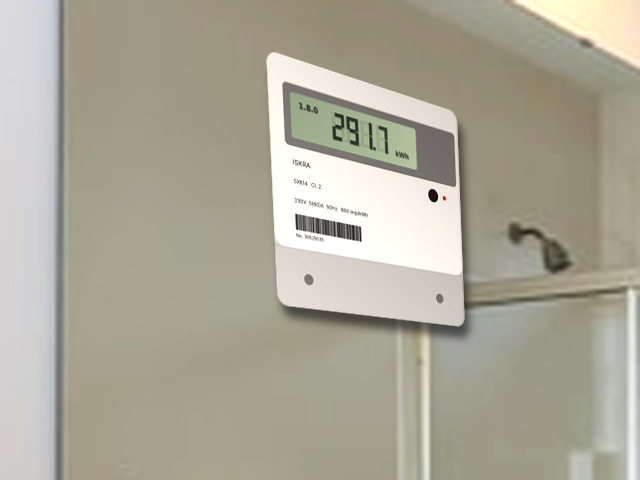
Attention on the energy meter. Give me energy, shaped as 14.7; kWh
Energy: 291.7; kWh
